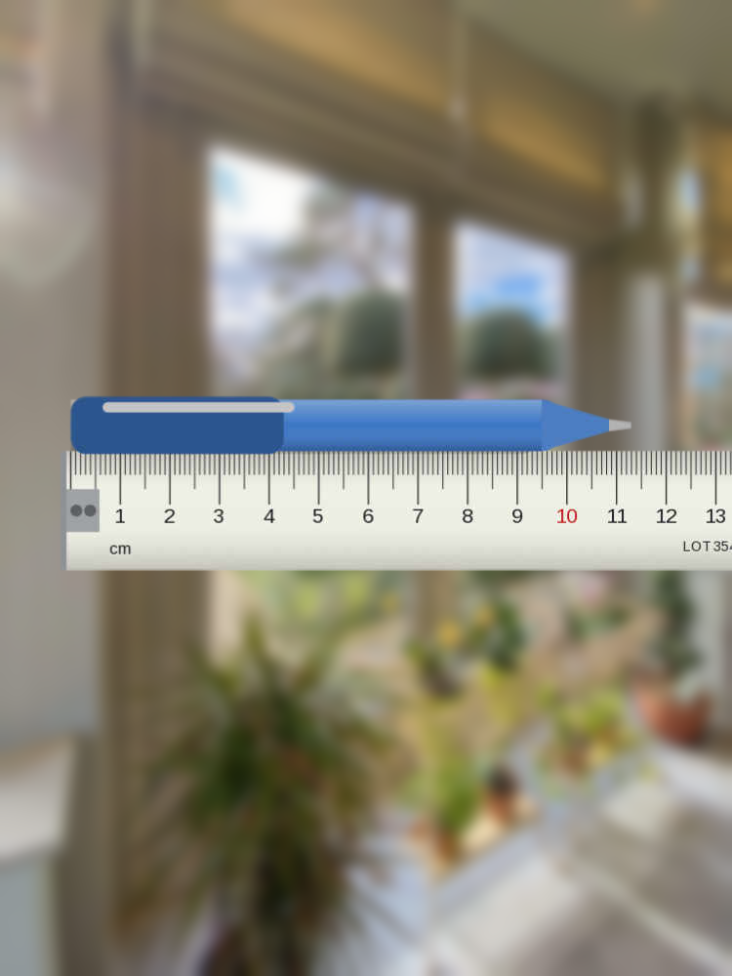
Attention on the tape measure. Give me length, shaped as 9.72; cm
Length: 11.3; cm
